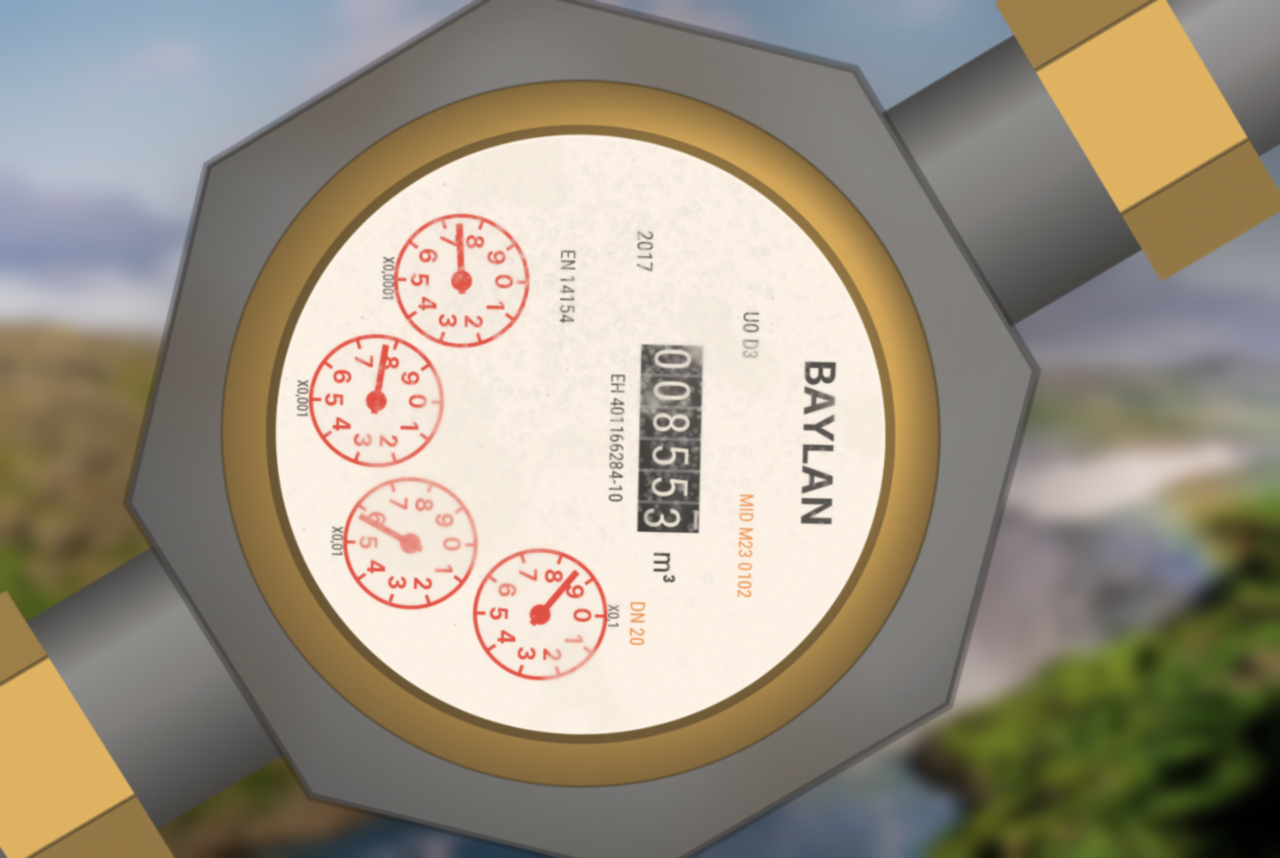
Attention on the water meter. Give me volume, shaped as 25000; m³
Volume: 8552.8577; m³
